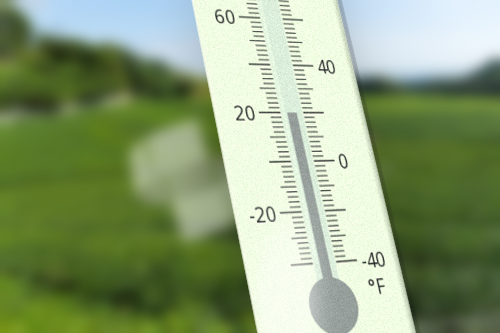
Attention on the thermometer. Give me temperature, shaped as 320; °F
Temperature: 20; °F
